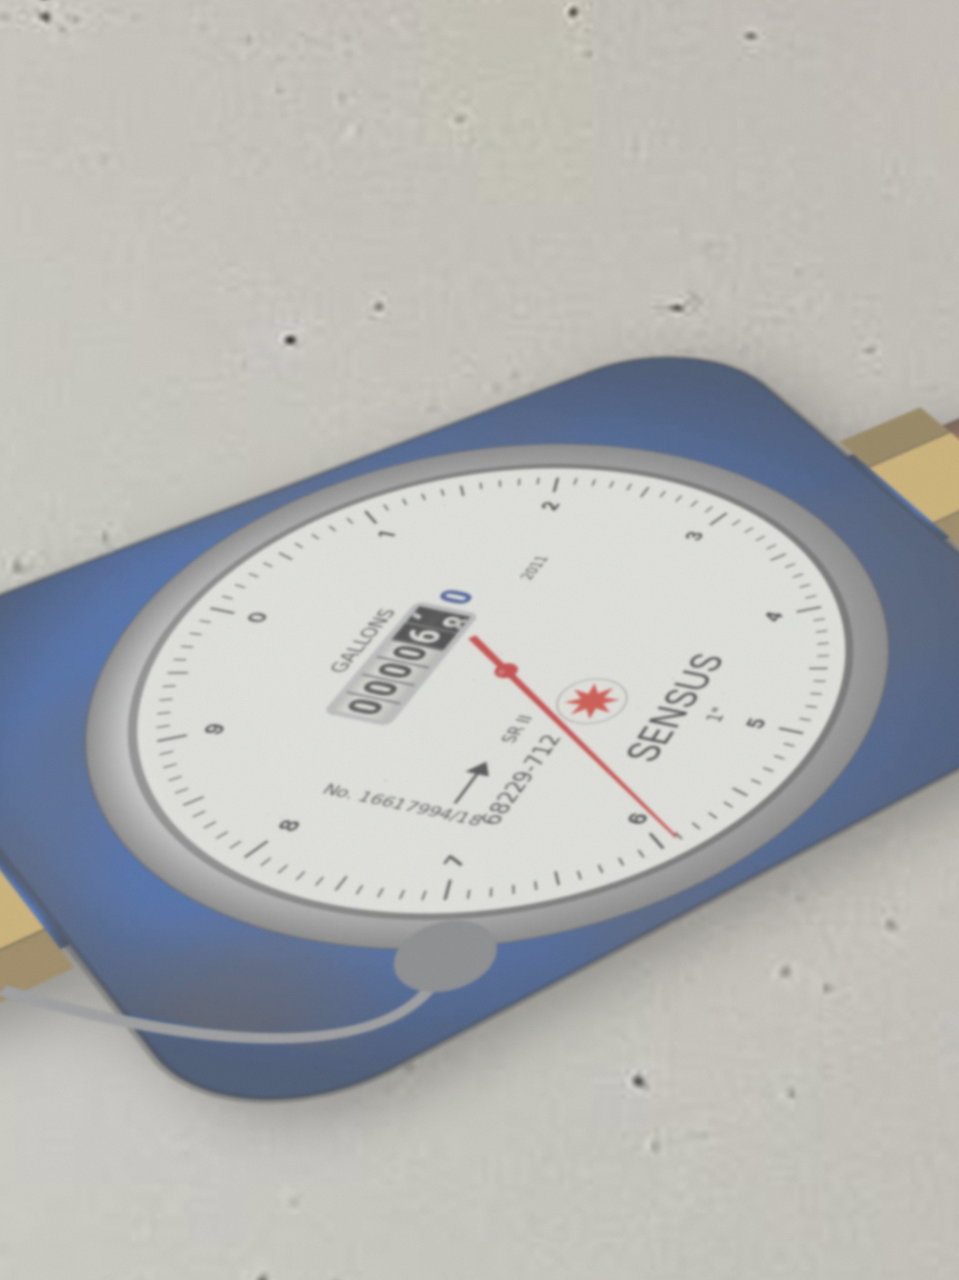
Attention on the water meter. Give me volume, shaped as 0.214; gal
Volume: 675.9; gal
